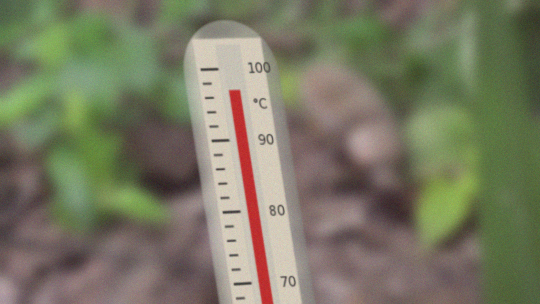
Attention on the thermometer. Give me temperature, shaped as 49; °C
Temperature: 97; °C
